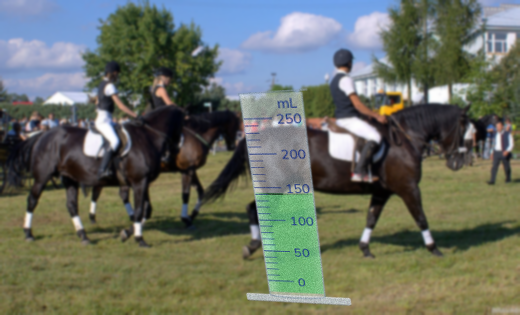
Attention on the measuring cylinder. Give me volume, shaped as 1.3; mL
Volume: 140; mL
